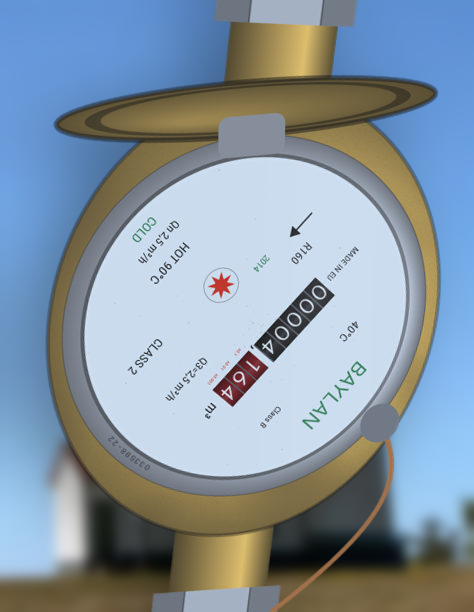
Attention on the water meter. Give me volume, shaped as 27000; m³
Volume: 4.164; m³
